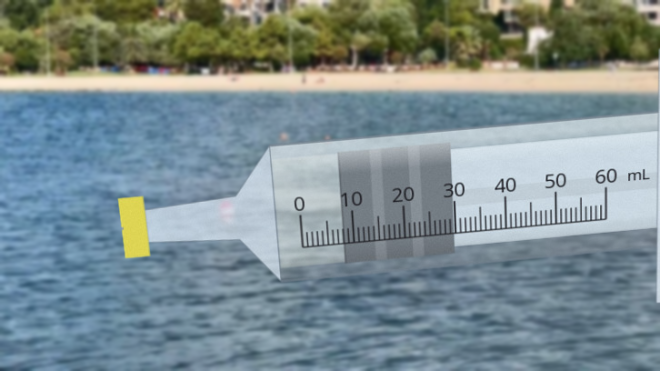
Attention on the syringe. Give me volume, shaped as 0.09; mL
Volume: 8; mL
